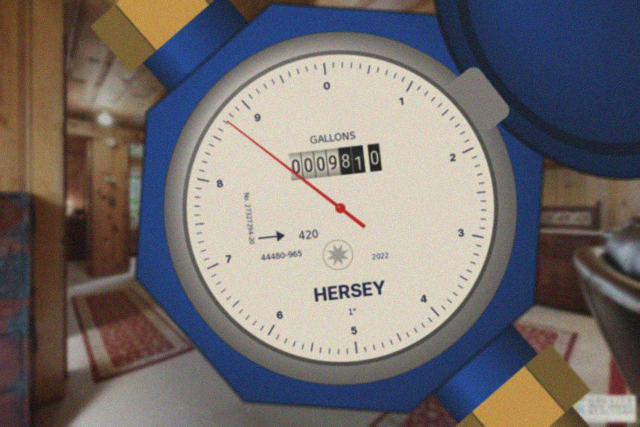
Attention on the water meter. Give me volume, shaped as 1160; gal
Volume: 9808.7; gal
